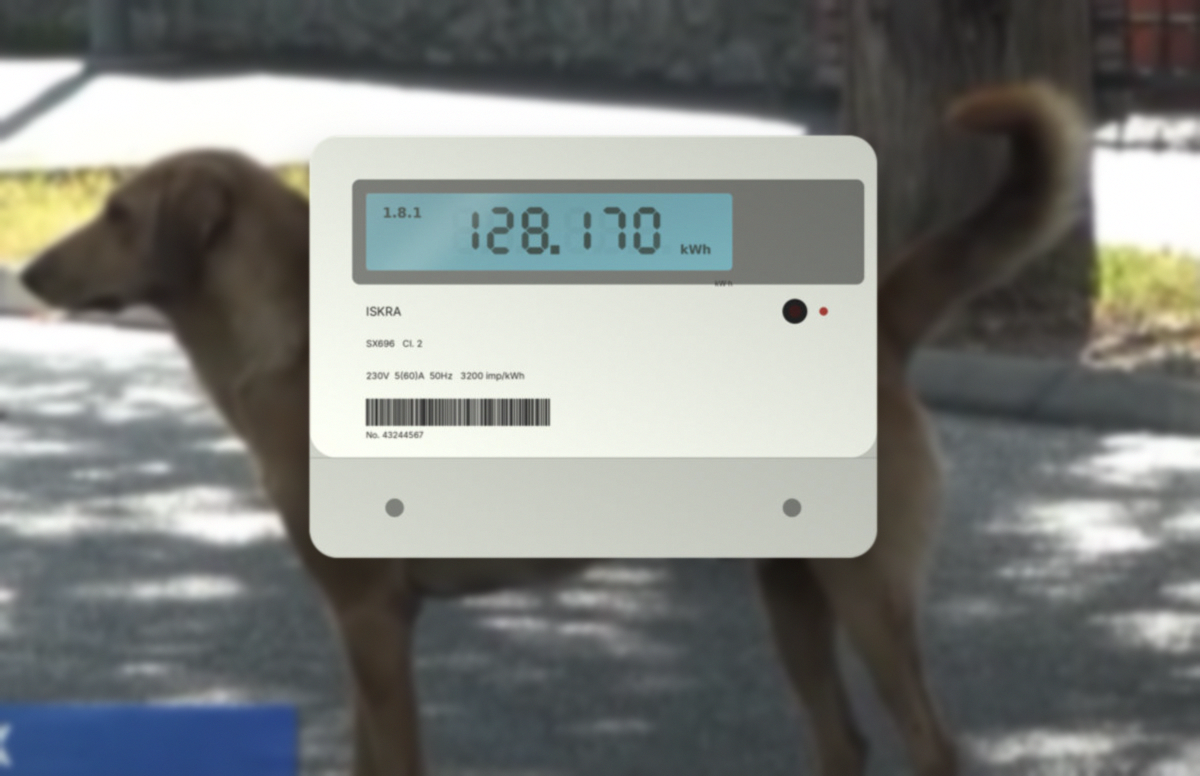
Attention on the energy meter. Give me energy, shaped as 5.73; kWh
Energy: 128.170; kWh
